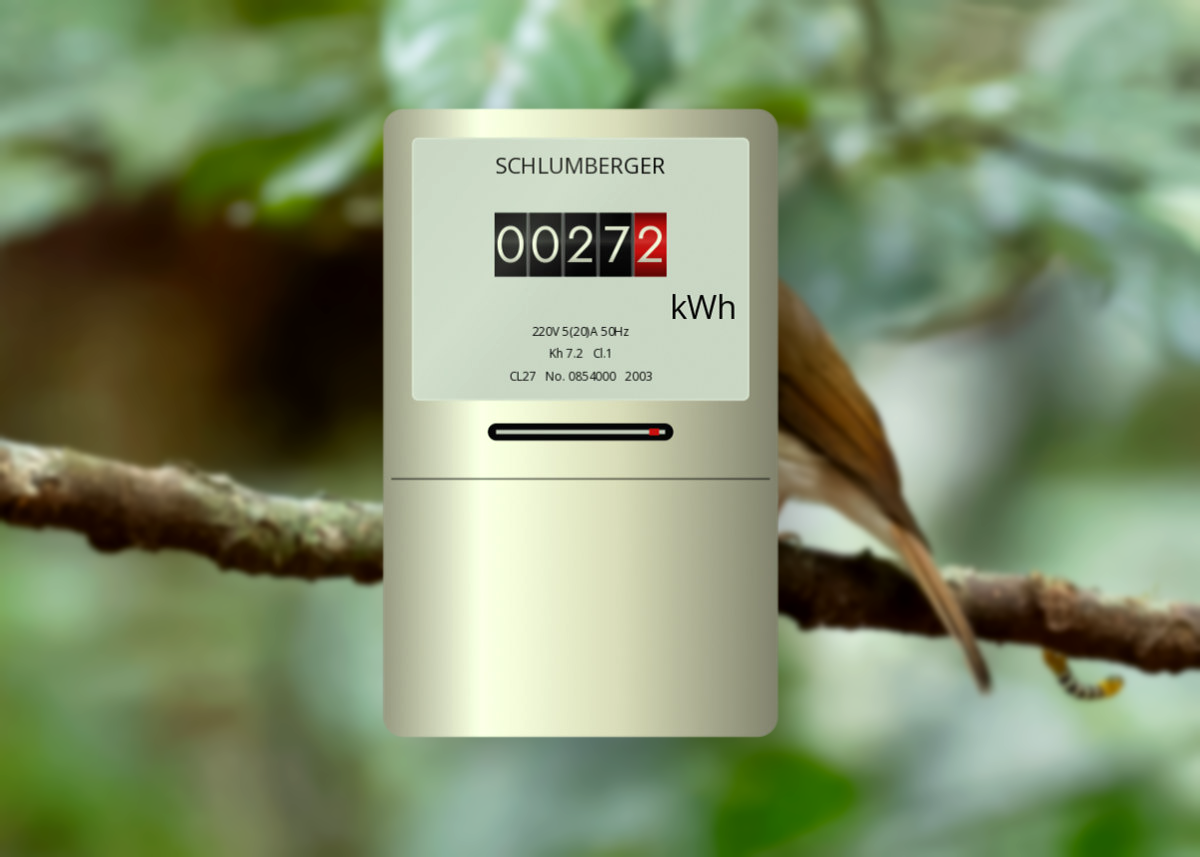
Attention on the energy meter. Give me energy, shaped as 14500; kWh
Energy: 27.2; kWh
